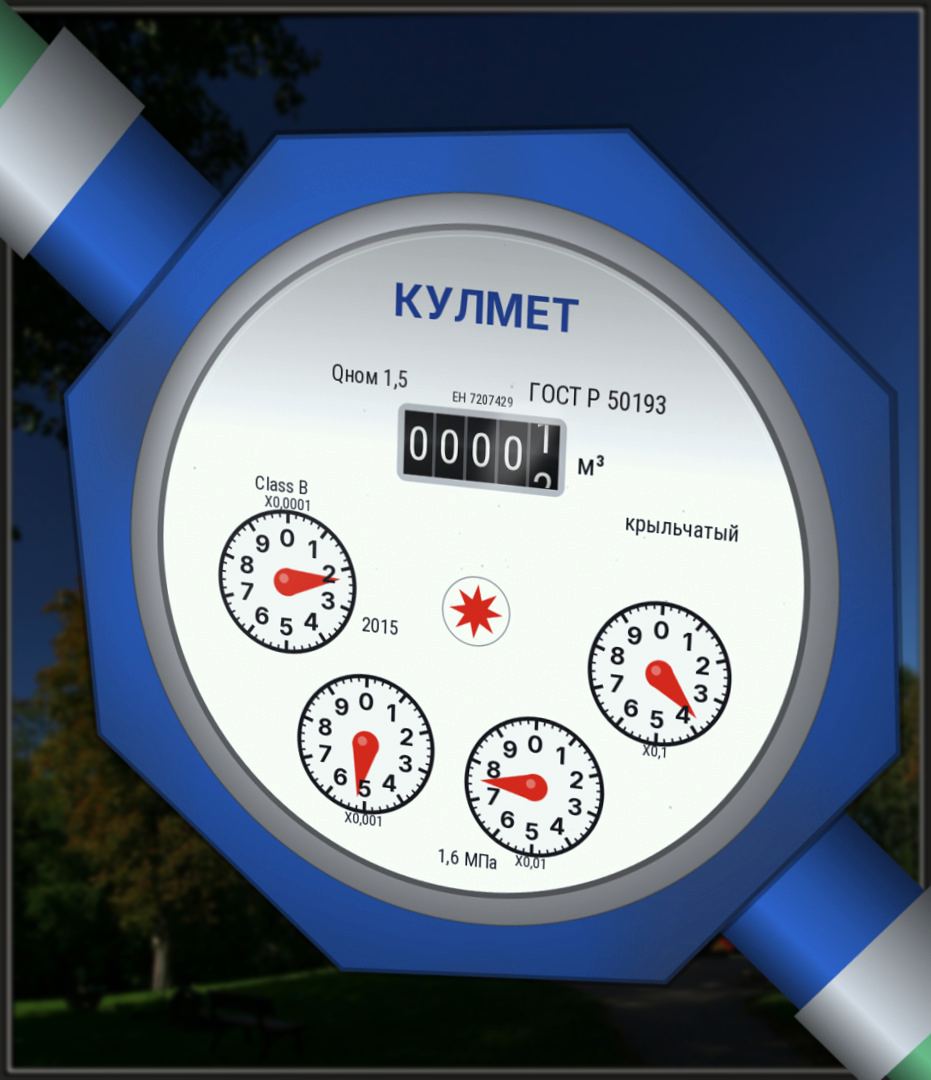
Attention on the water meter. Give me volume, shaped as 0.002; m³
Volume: 1.3752; m³
